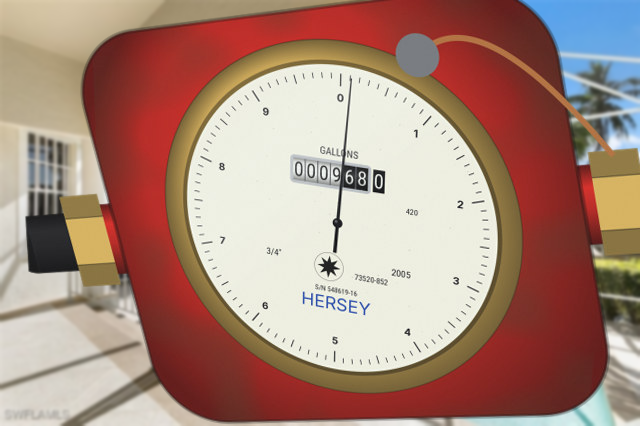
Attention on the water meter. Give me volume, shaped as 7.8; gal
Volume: 9680.1; gal
